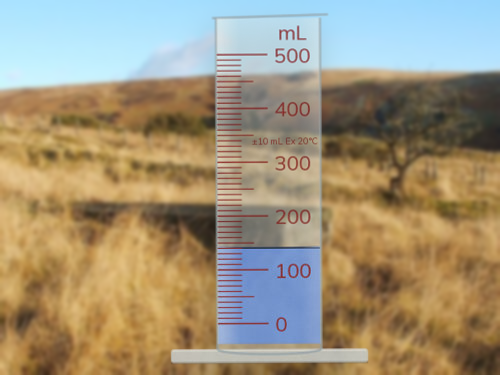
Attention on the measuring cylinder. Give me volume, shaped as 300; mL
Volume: 140; mL
